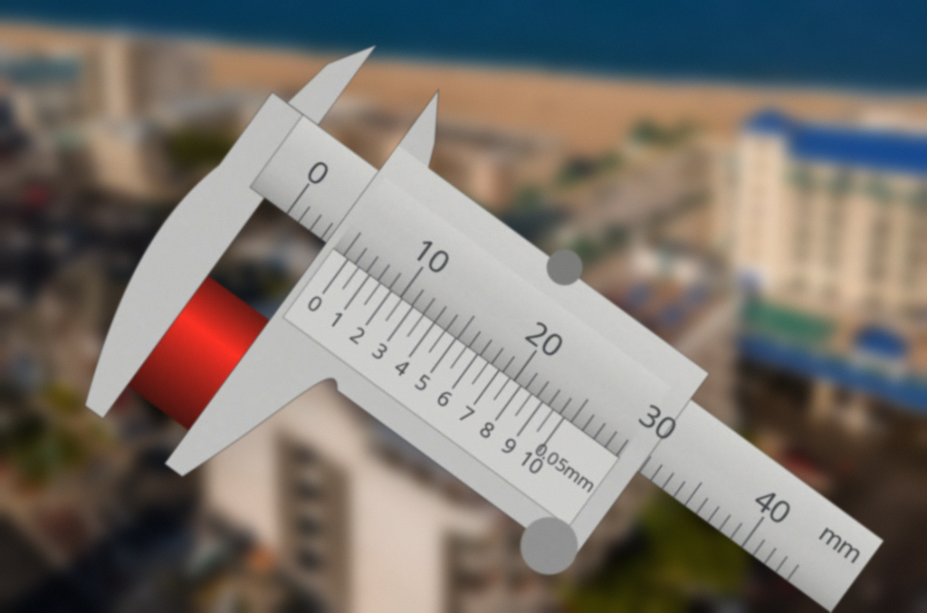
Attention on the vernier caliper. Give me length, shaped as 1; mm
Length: 5.4; mm
